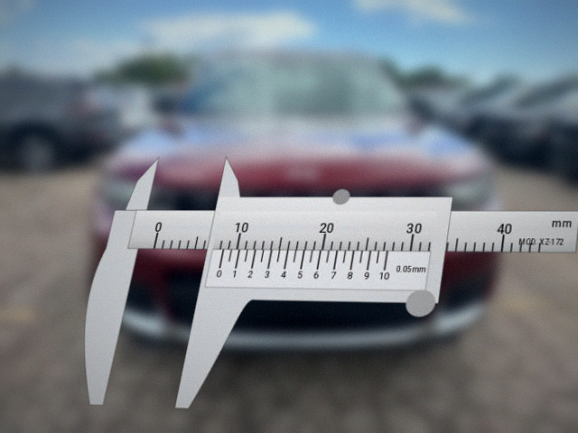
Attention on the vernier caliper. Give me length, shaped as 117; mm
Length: 8.4; mm
